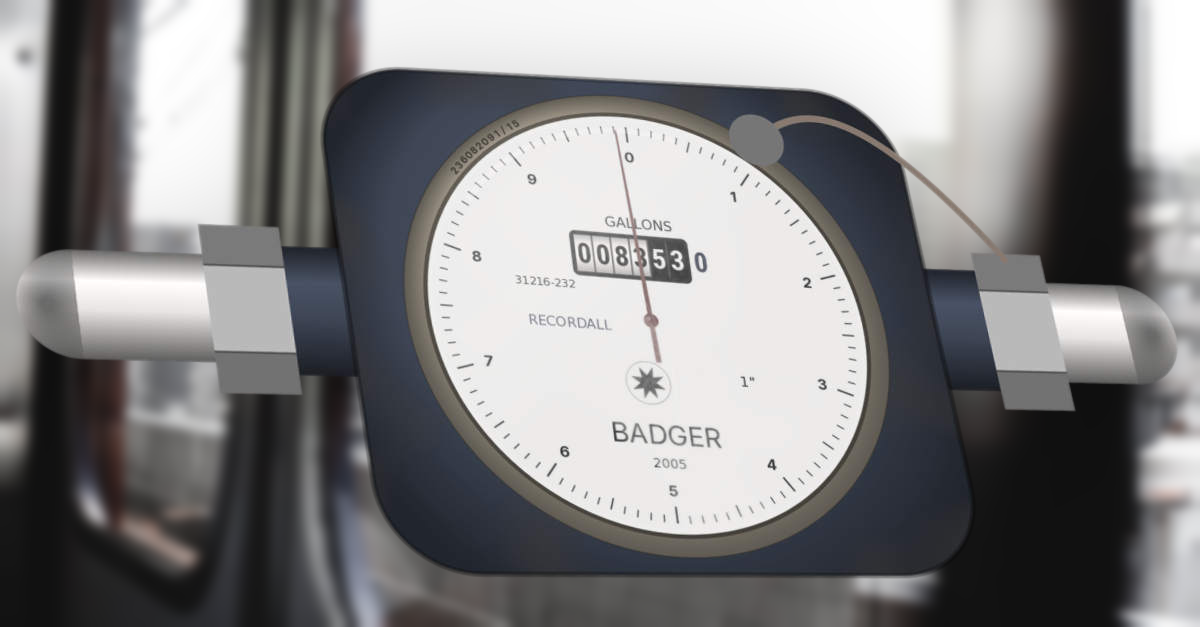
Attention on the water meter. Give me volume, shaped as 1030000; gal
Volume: 83529.9; gal
